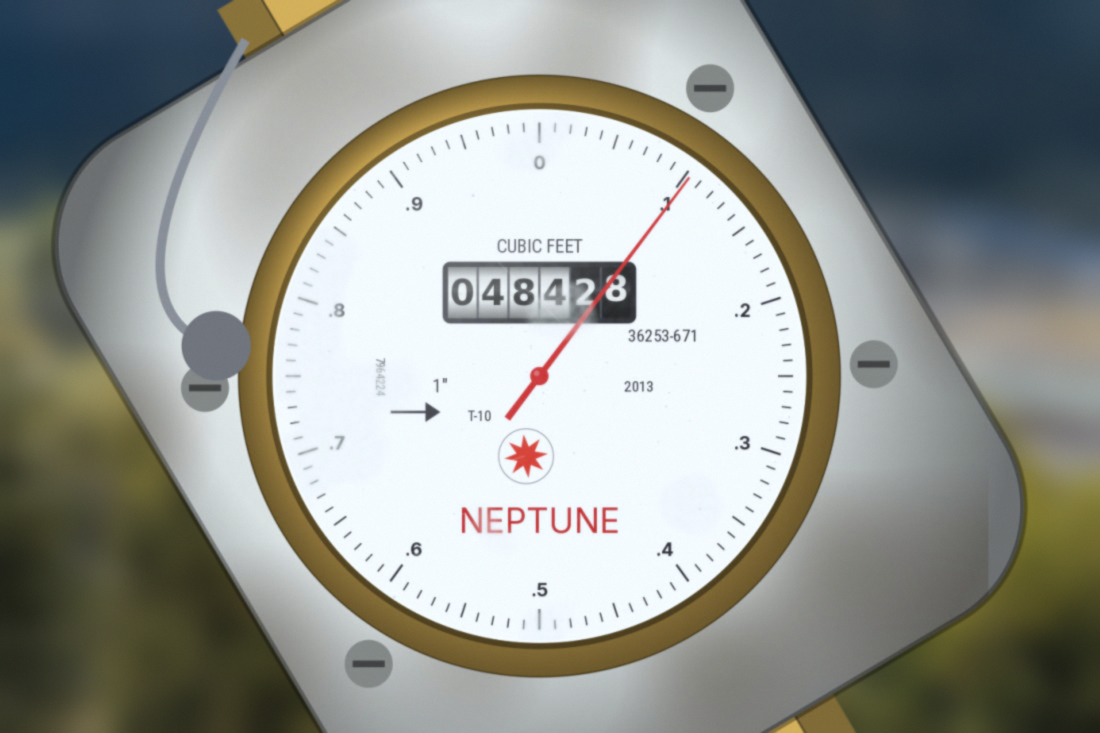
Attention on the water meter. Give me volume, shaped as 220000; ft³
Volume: 48428.10; ft³
